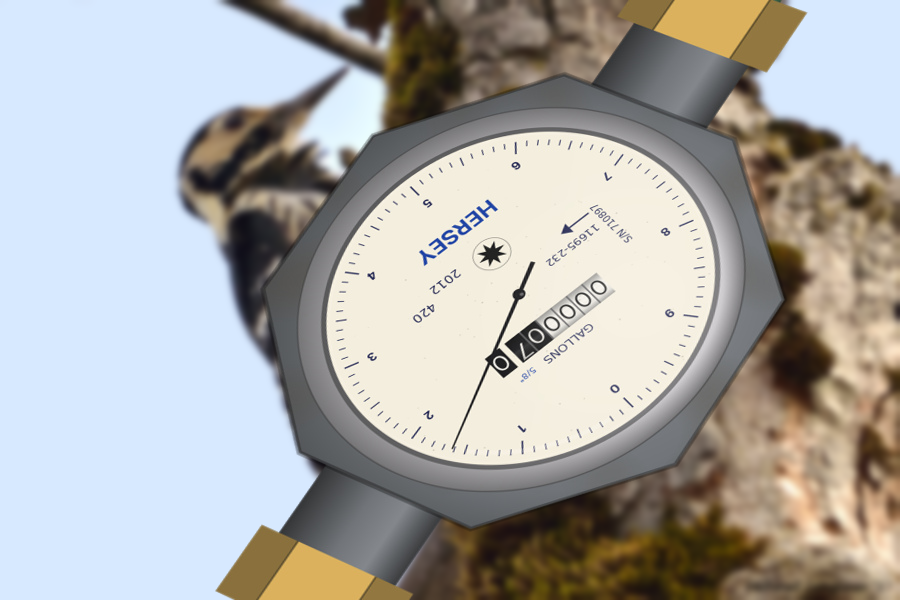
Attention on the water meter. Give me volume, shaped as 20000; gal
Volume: 71.6; gal
